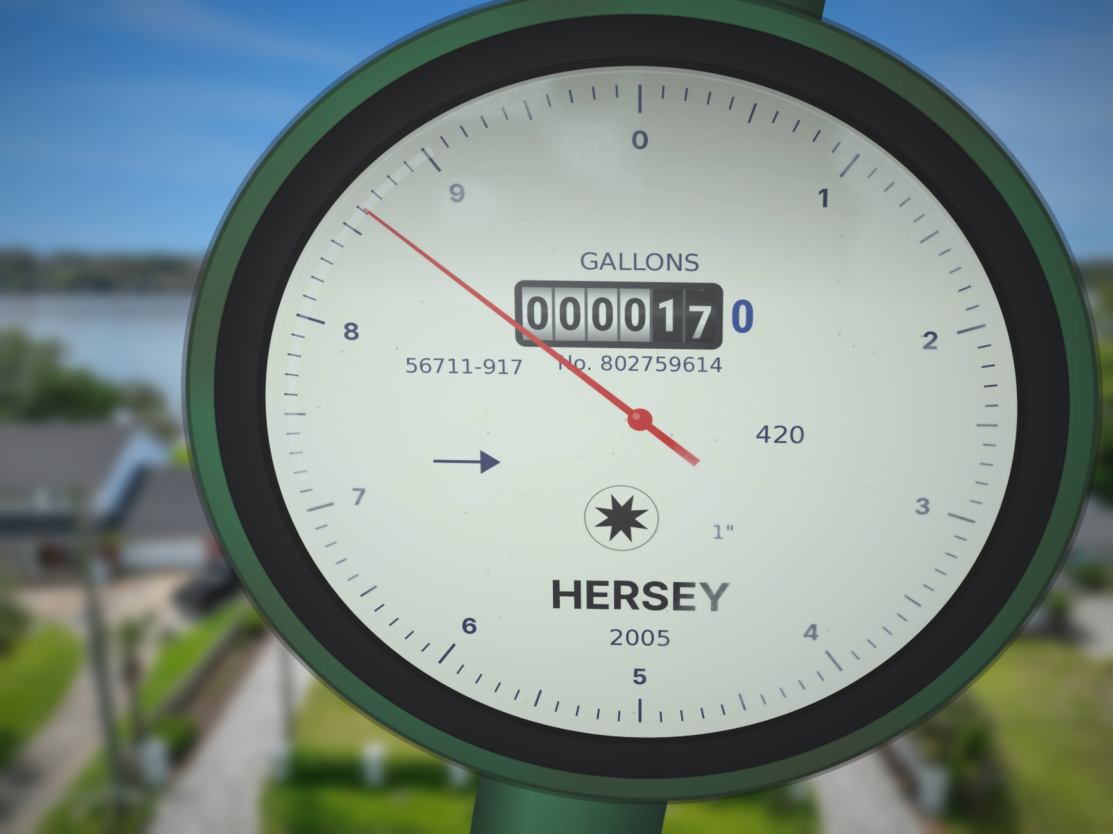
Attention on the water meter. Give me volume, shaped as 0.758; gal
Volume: 168.6; gal
